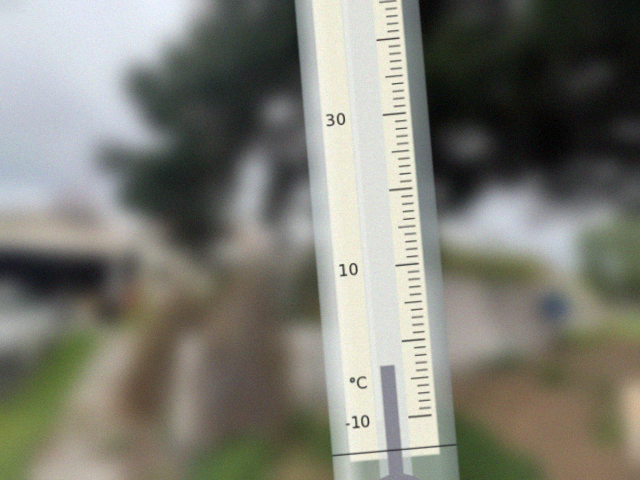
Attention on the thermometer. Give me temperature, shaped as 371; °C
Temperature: -3; °C
